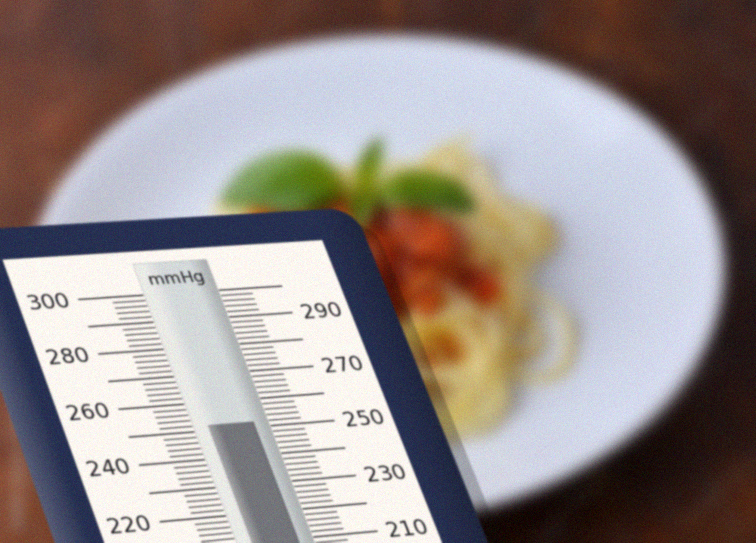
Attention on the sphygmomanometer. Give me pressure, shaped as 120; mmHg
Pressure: 252; mmHg
